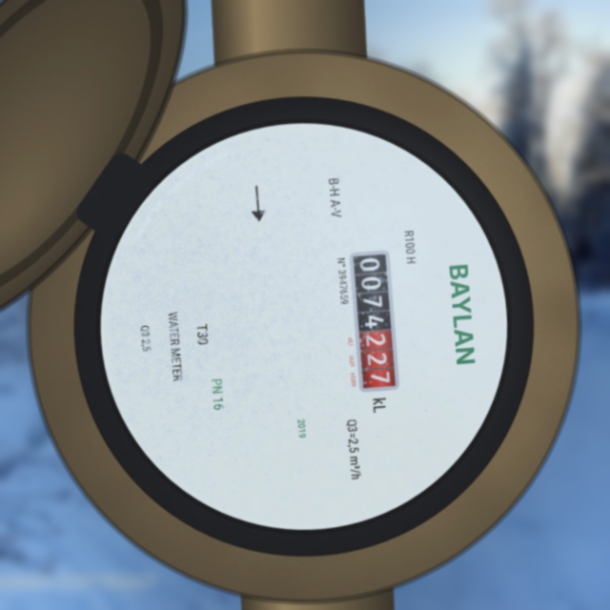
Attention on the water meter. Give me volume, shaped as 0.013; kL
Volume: 74.227; kL
